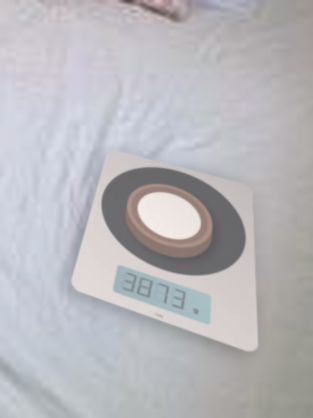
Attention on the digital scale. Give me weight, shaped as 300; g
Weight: 3873; g
